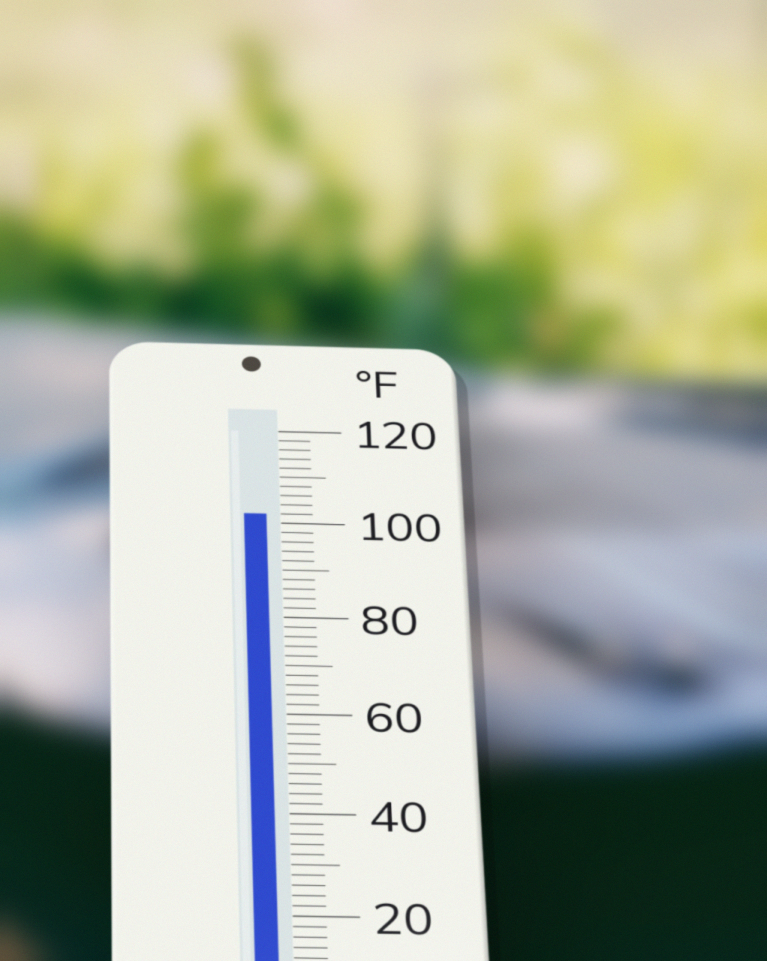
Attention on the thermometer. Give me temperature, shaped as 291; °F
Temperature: 102; °F
